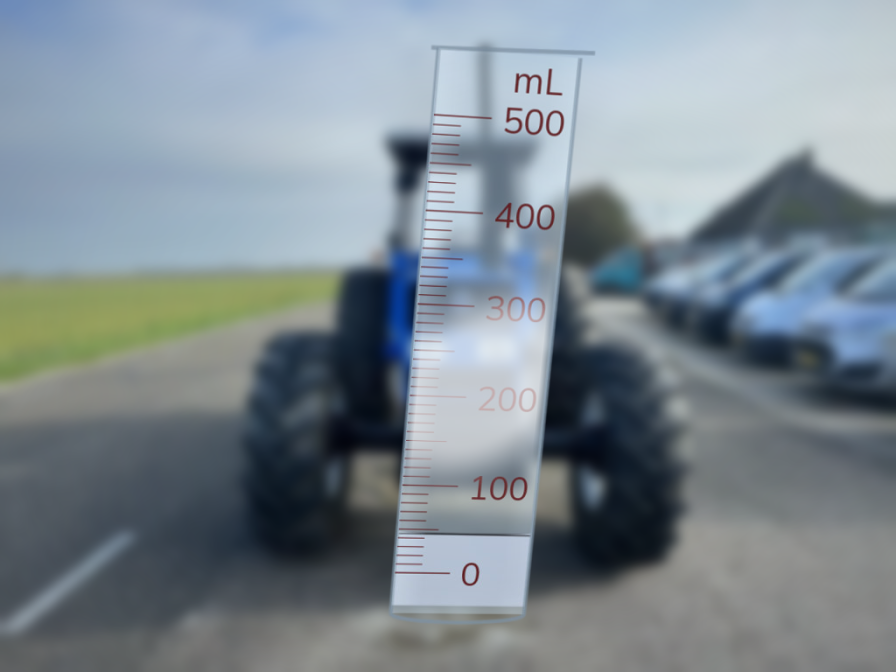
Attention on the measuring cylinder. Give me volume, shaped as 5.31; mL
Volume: 45; mL
